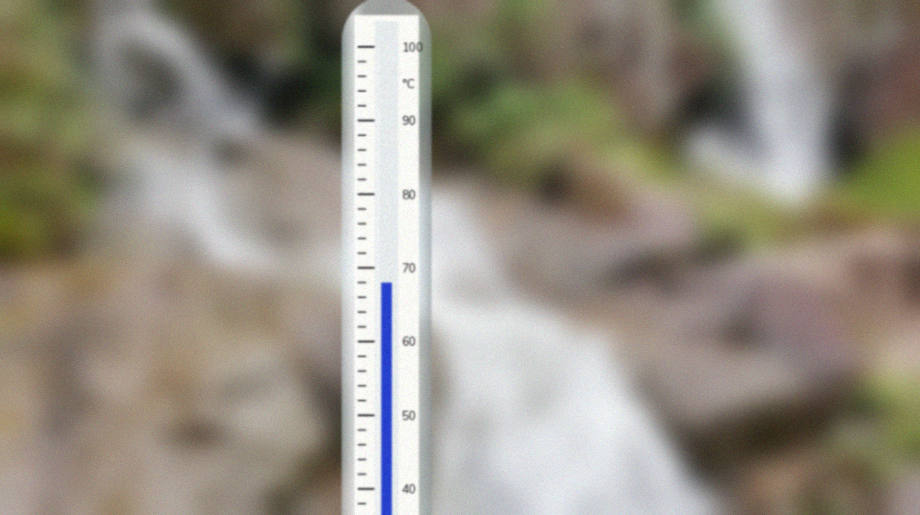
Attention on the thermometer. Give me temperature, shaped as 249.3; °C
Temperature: 68; °C
